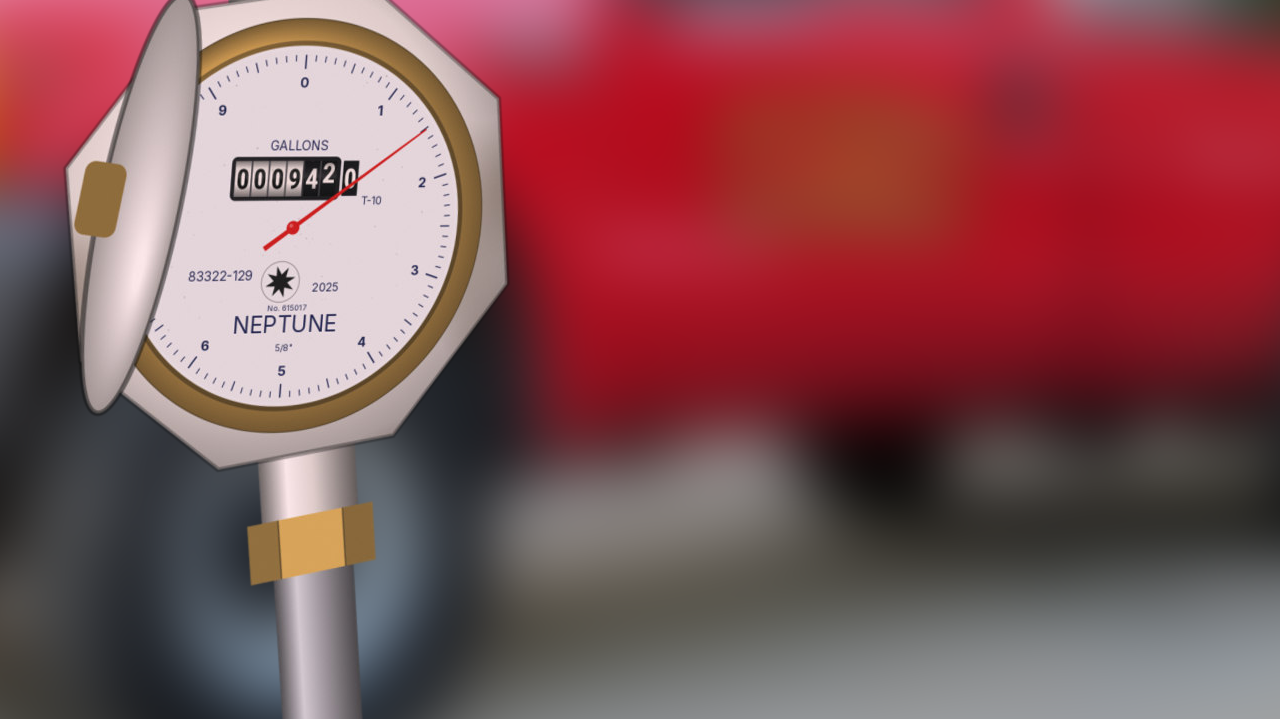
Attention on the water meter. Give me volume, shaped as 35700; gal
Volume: 9421.5; gal
